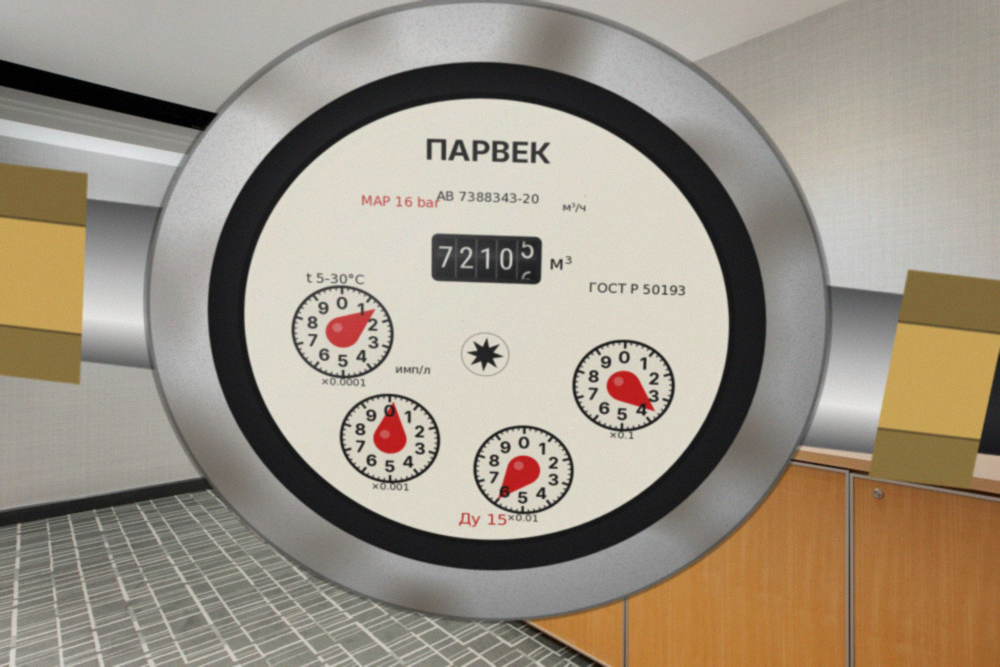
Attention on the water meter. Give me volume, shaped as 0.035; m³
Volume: 72105.3601; m³
